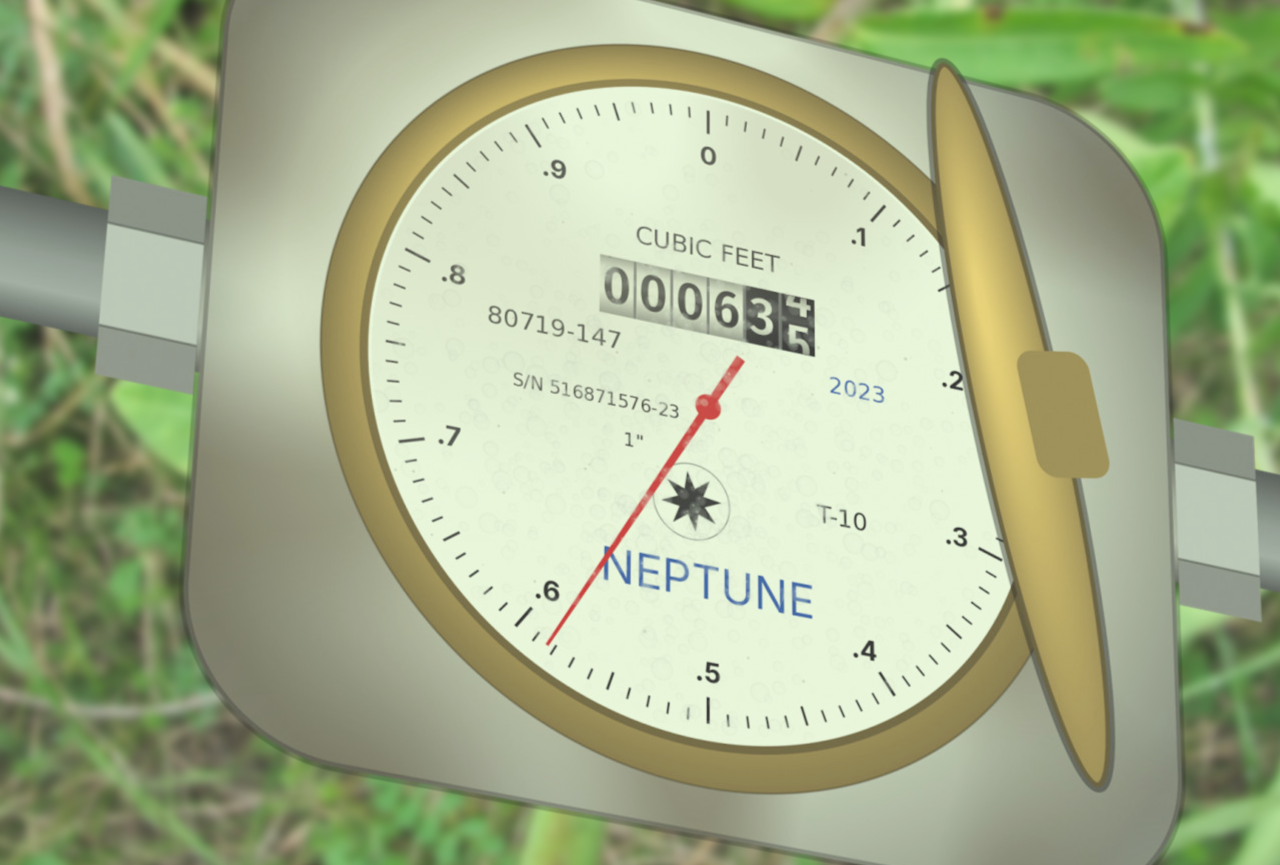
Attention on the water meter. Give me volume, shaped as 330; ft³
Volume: 634.58; ft³
